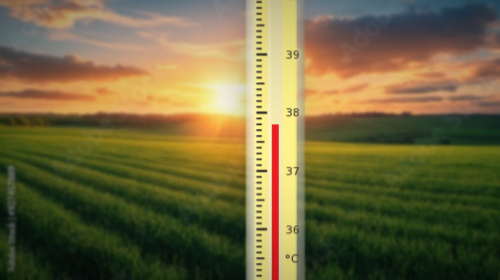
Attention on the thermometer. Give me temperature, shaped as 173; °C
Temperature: 37.8; °C
